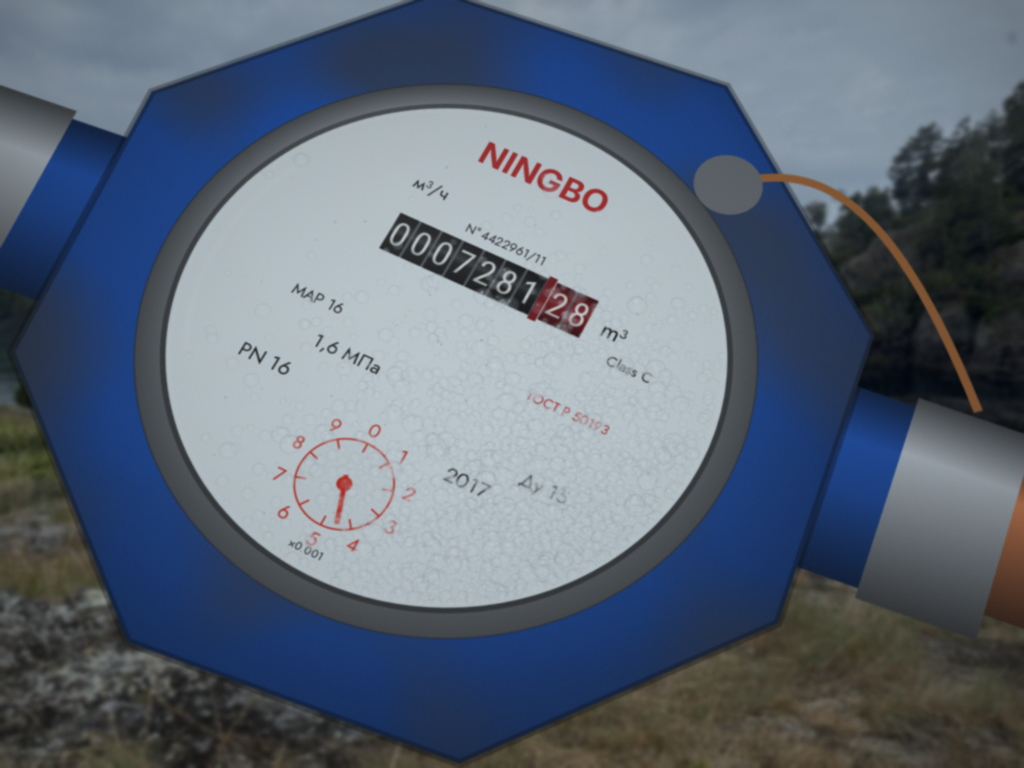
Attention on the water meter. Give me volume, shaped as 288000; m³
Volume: 7281.284; m³
